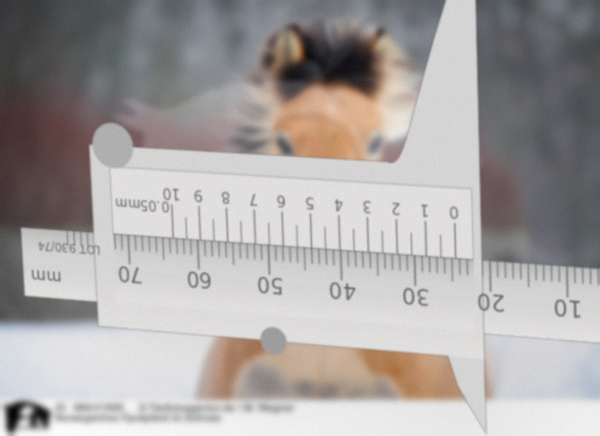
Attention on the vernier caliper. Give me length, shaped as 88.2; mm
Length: 24.5; mm
